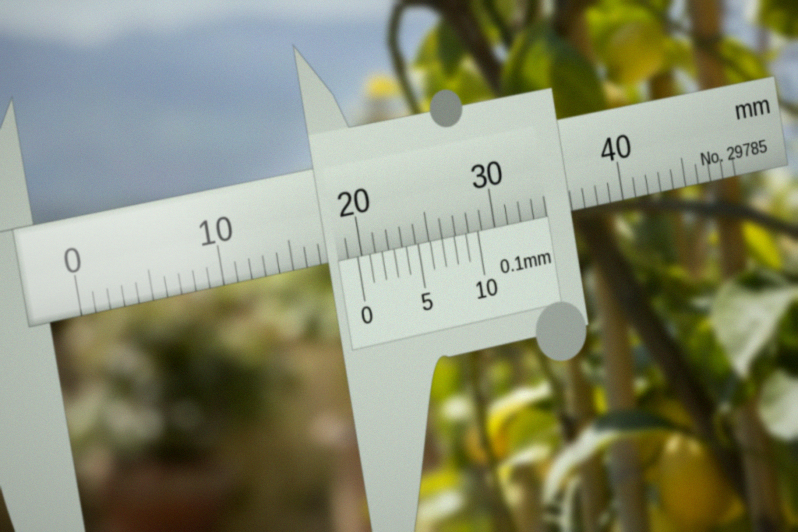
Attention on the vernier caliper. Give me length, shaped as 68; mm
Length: 19.7; mm
